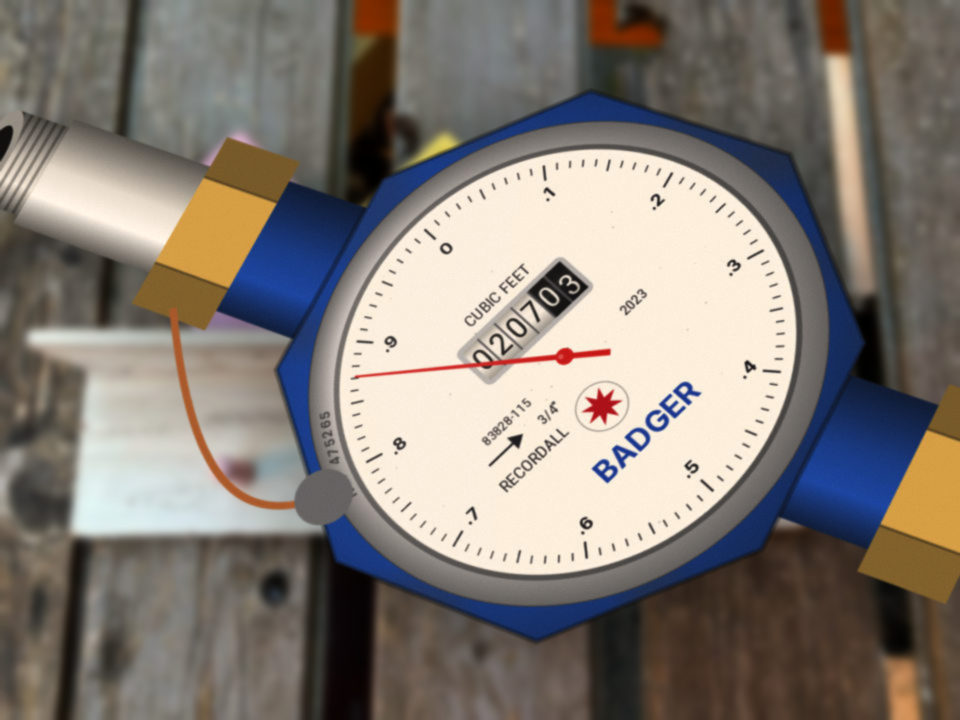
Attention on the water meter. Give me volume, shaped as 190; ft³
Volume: 20702.87; ft³
